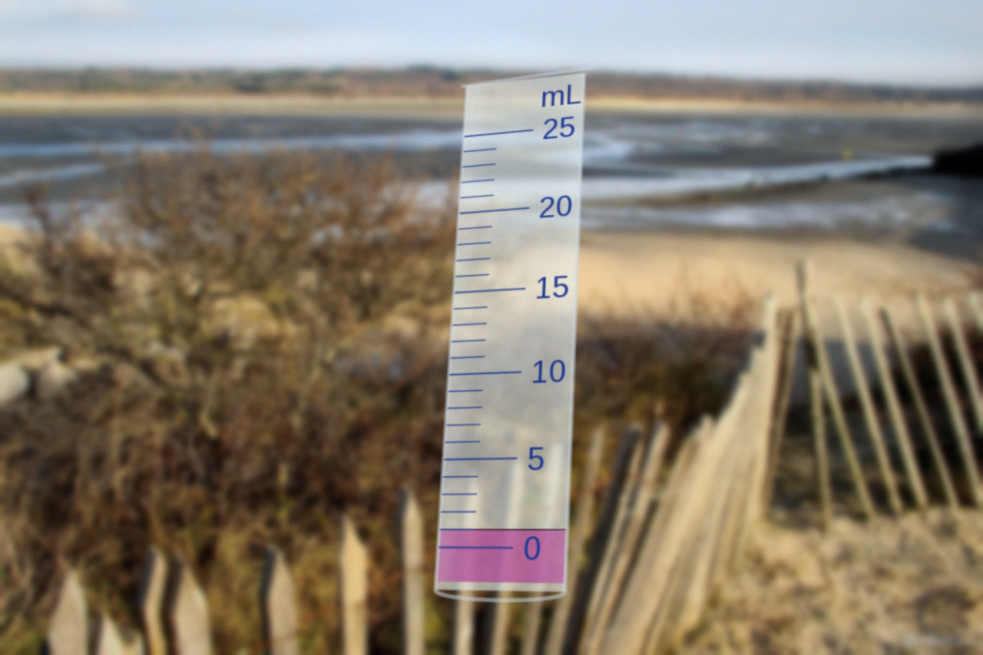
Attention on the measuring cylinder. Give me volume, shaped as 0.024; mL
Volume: 1; mL
